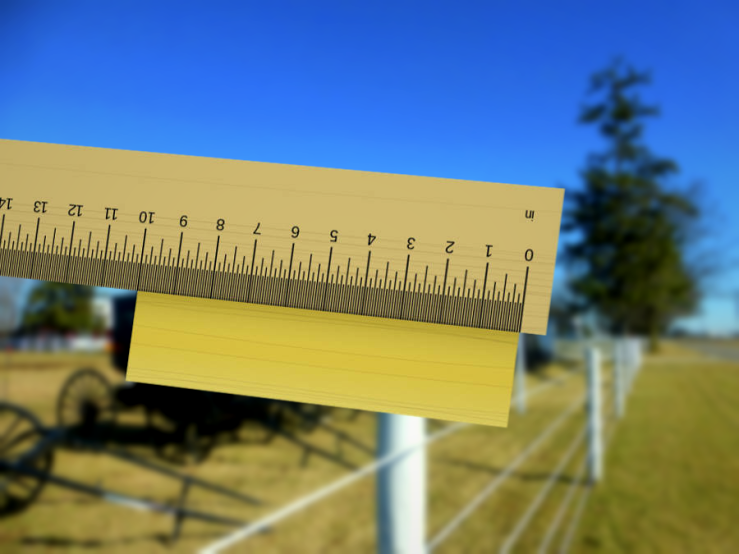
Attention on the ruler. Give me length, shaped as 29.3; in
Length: 10; in
